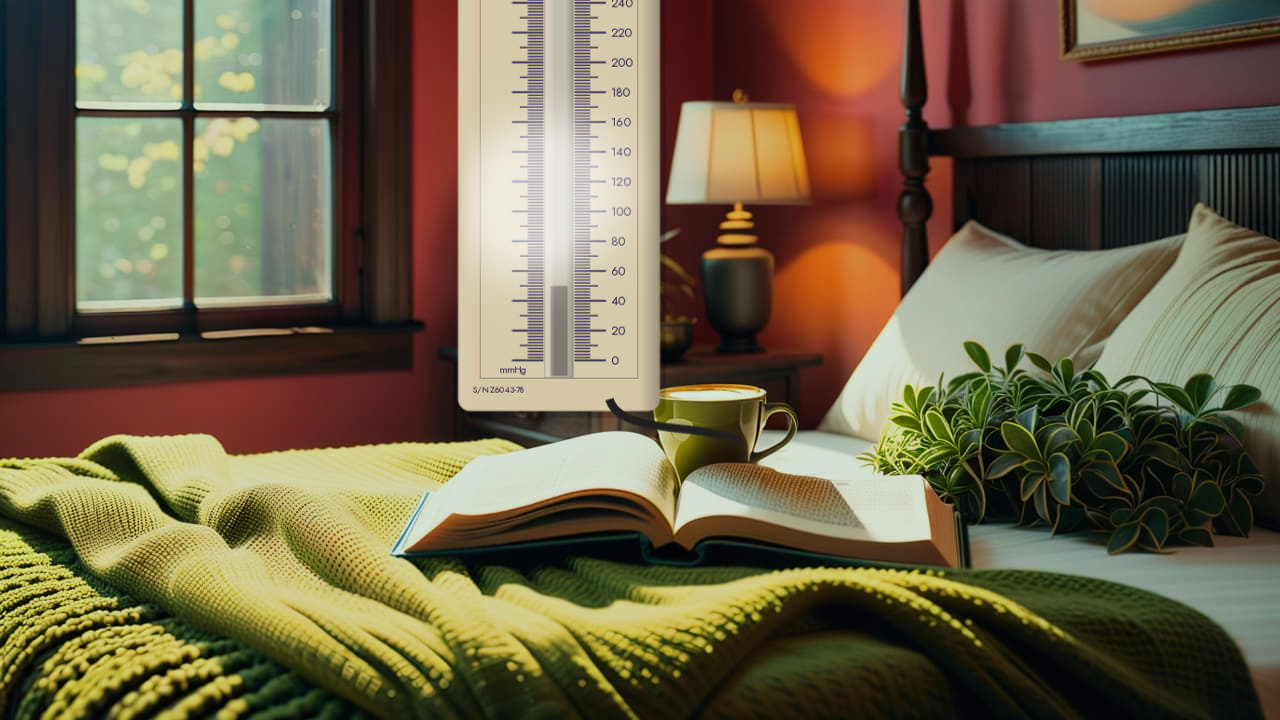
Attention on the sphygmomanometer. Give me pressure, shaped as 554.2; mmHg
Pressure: 50; mmHg
